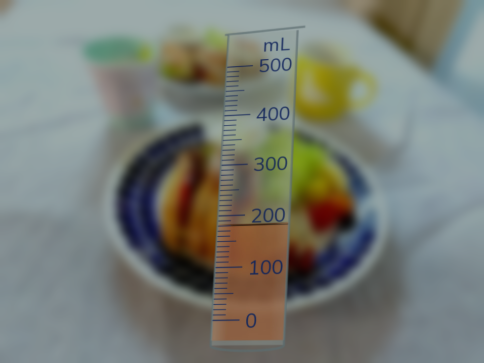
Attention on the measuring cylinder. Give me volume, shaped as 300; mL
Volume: 180; mL
